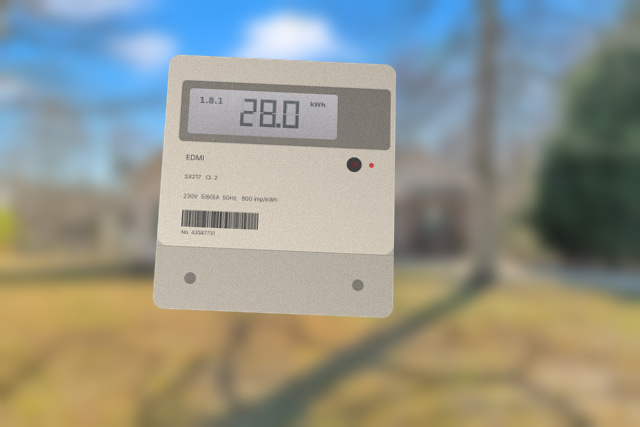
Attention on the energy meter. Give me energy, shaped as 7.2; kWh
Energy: 28.0; kWh
